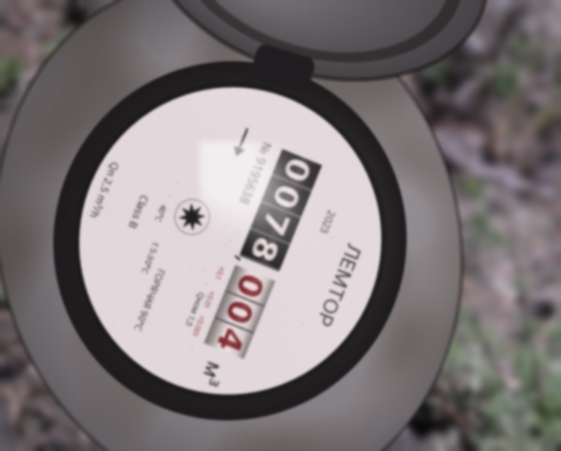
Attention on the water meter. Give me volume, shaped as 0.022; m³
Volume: 78.004; m³
